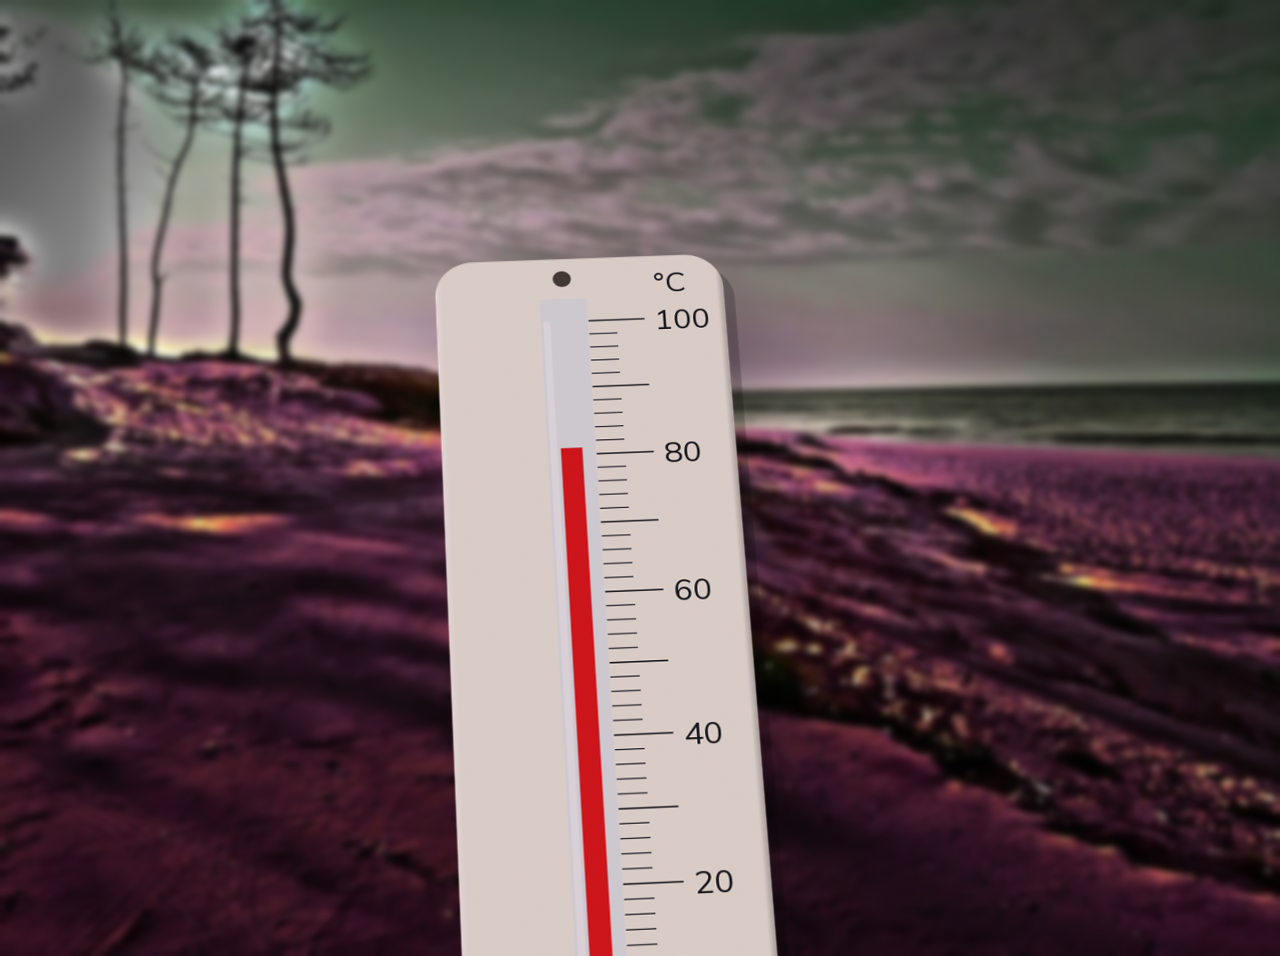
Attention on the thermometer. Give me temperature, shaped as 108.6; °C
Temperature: 81; °C
